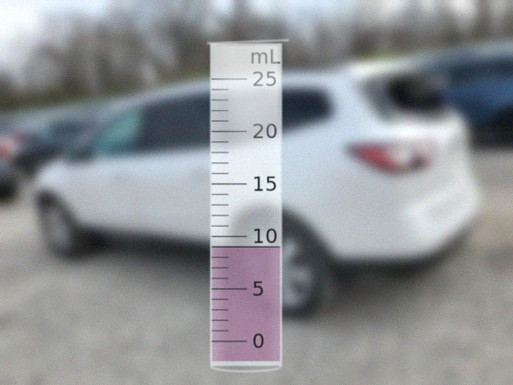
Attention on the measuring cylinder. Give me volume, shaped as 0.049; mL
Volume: 9; mL
